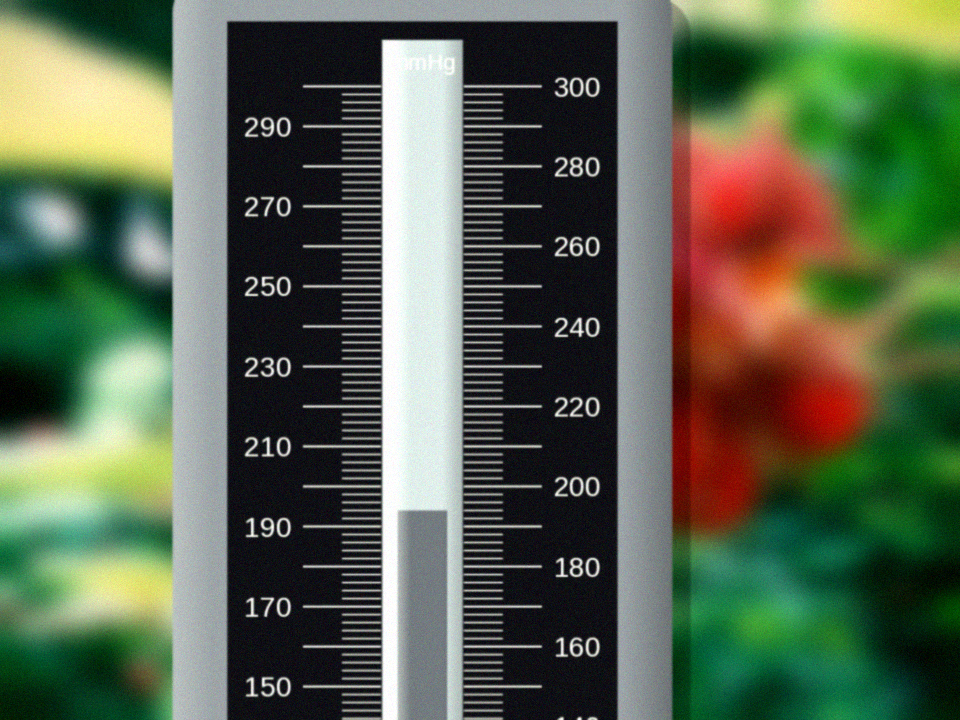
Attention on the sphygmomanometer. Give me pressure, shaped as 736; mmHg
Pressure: 194; mmHg
